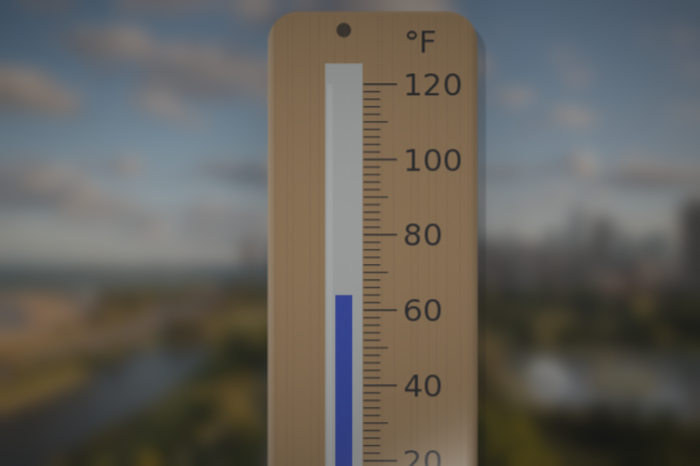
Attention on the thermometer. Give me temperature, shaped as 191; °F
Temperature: 64; °F
